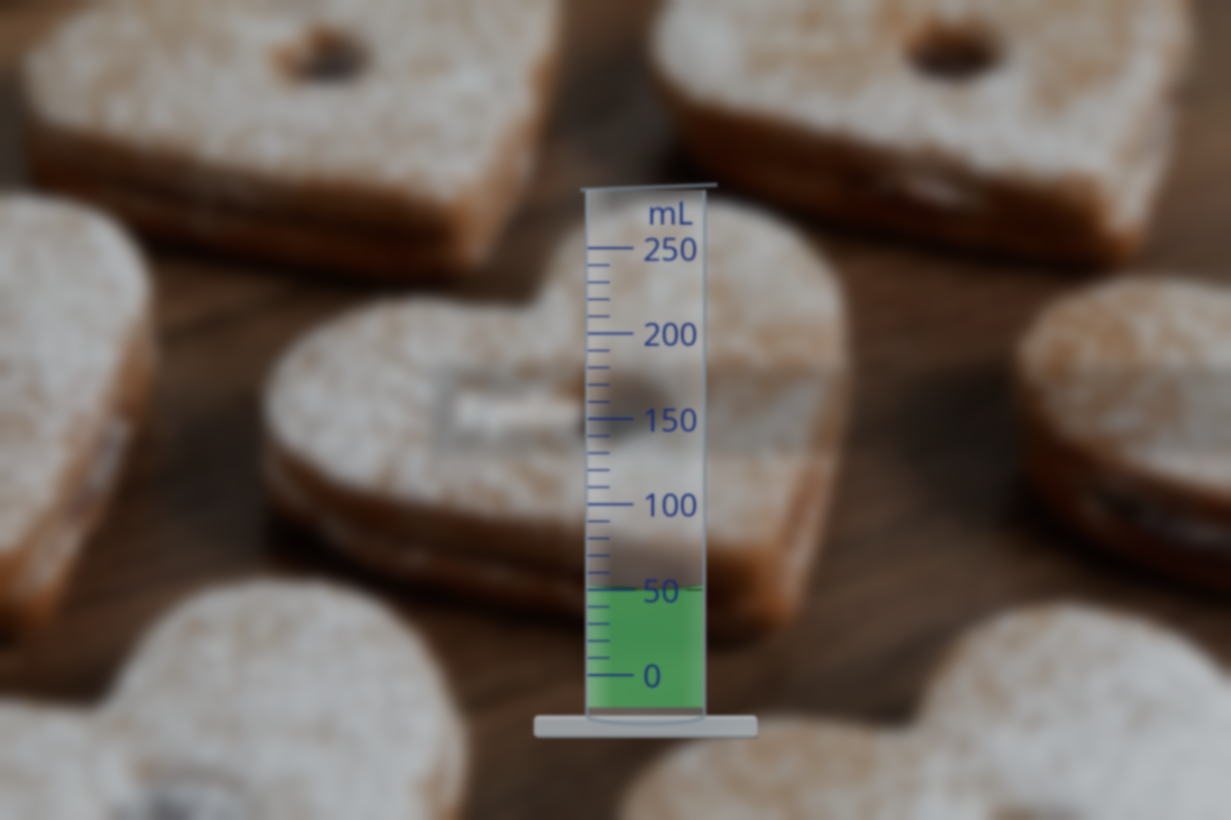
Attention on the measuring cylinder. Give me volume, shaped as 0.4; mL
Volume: 50; mL
